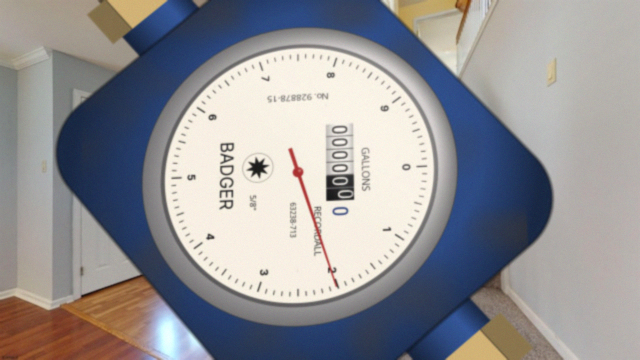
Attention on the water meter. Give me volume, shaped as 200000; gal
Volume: 2.0; gal
